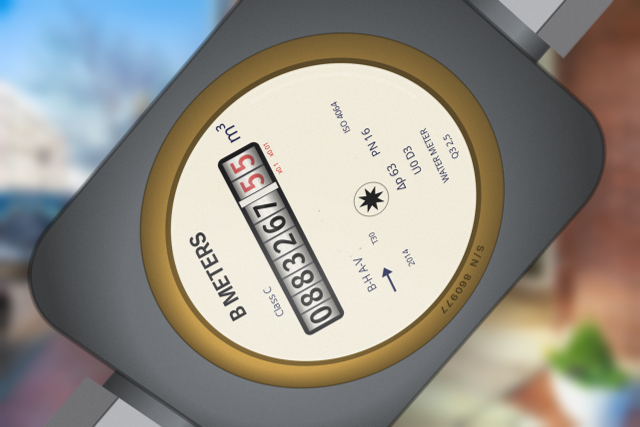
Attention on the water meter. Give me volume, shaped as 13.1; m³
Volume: 883267.55; m³
